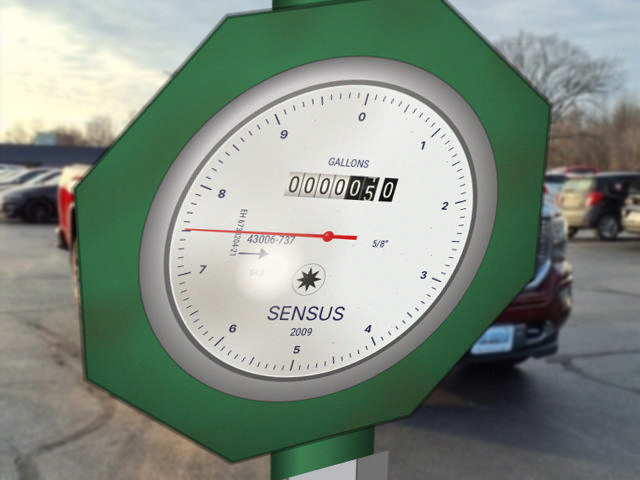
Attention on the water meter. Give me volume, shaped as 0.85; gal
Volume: 47.5; gal
